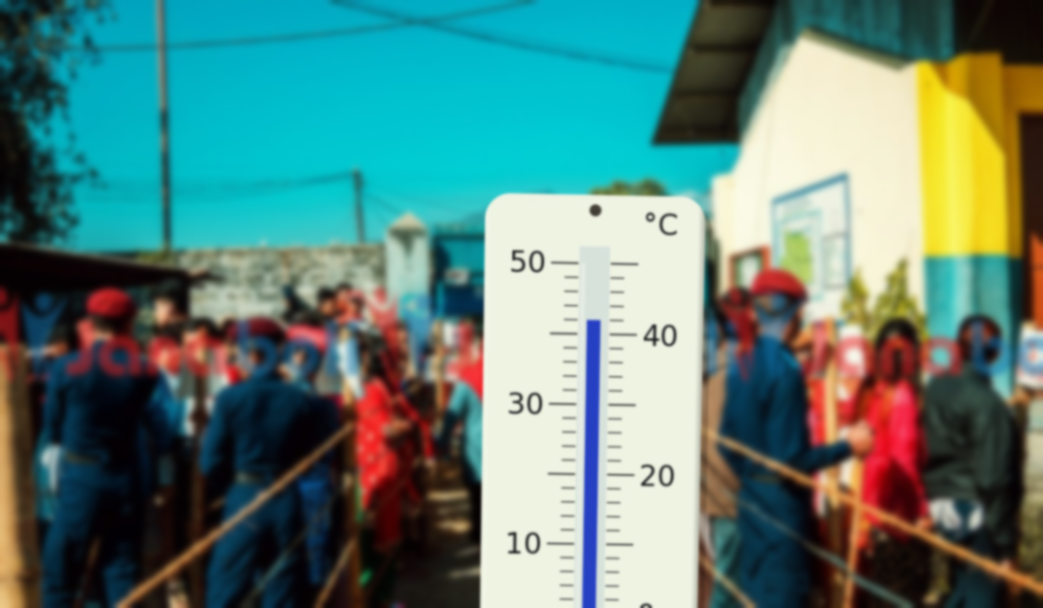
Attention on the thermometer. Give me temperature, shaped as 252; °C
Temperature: 42; °C
